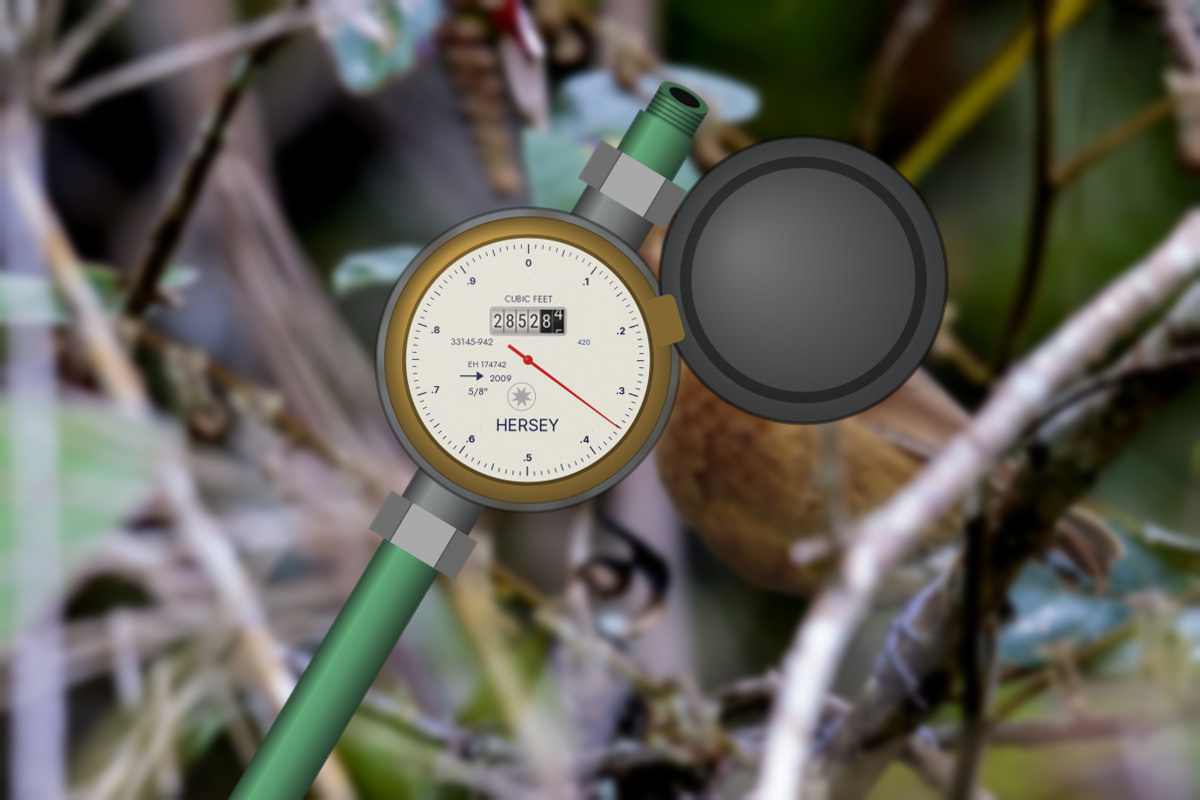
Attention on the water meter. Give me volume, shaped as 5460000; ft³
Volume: 285284.35; ft³
